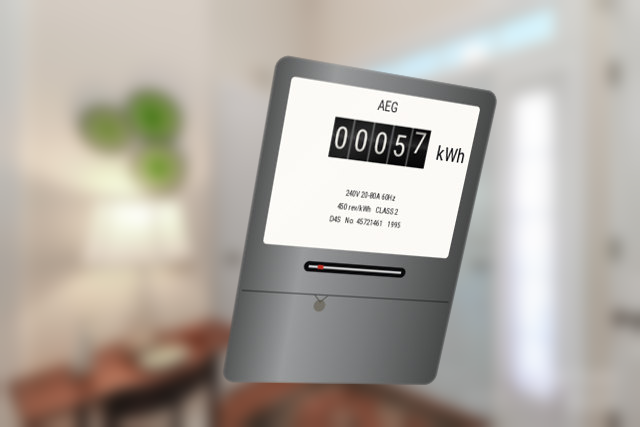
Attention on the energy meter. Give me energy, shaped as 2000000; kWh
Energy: 57; kWh
